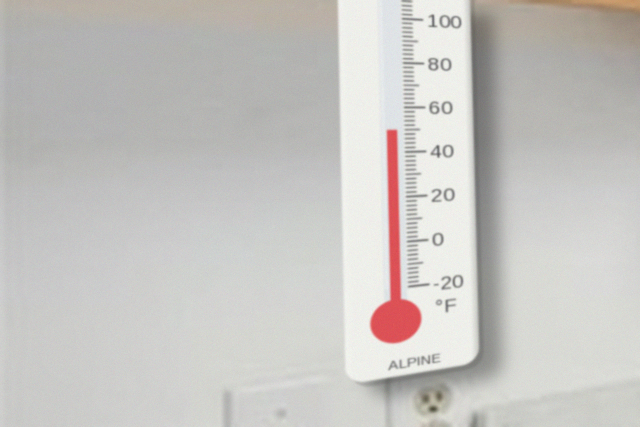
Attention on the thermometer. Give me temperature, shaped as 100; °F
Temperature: 50; °F
